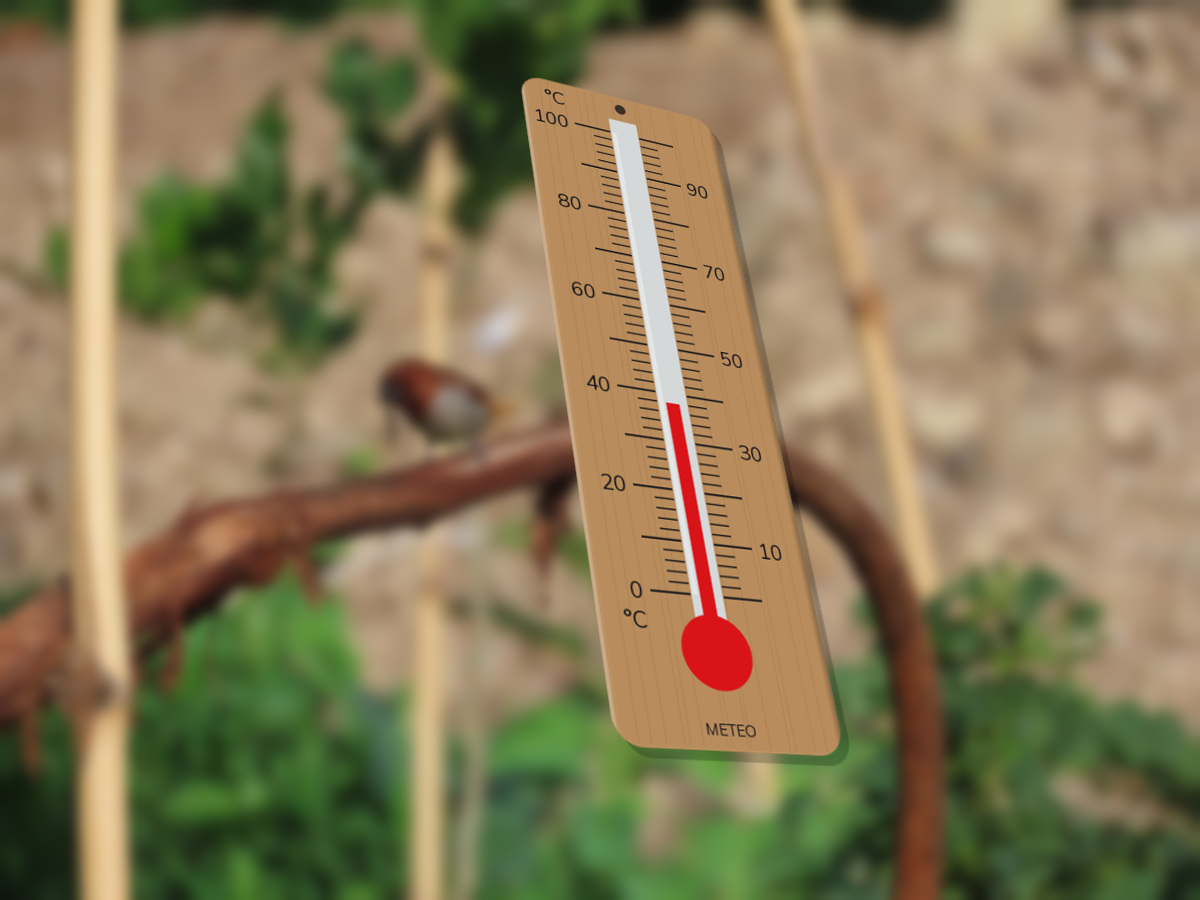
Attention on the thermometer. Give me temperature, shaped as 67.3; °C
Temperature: 38; °C
